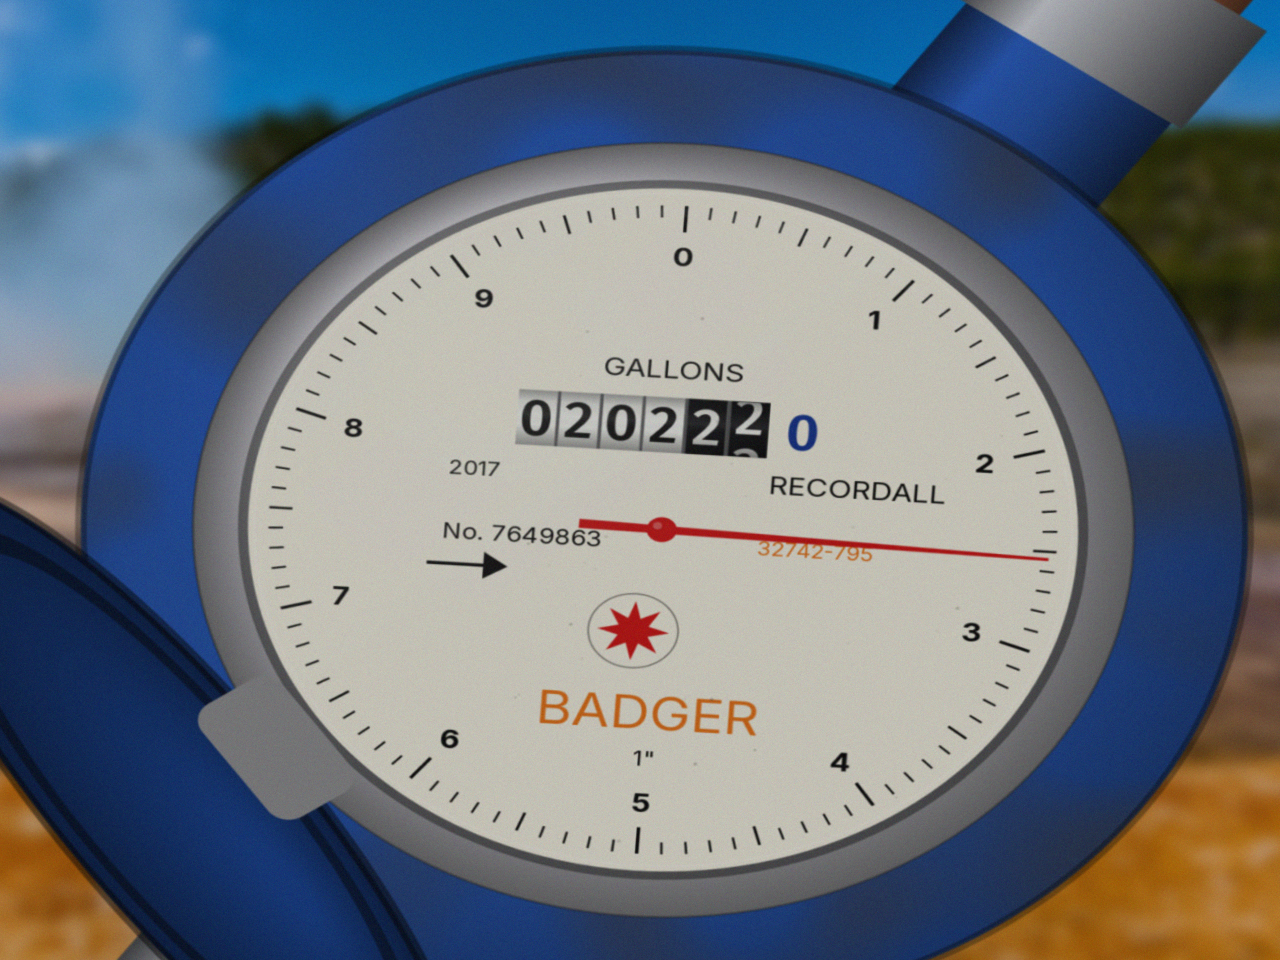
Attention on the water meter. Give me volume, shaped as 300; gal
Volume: 202222.5; gal
